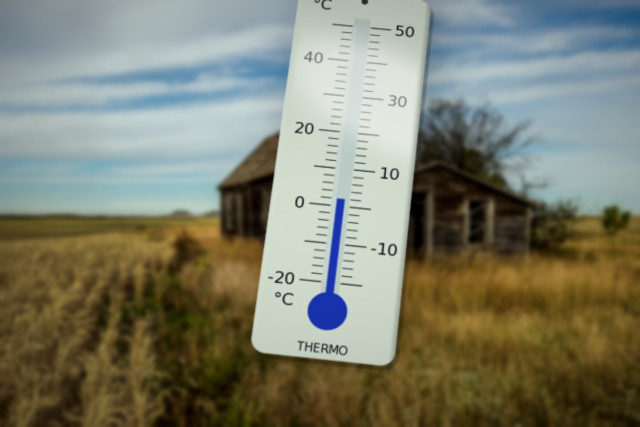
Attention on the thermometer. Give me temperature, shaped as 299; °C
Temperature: 2; °C
